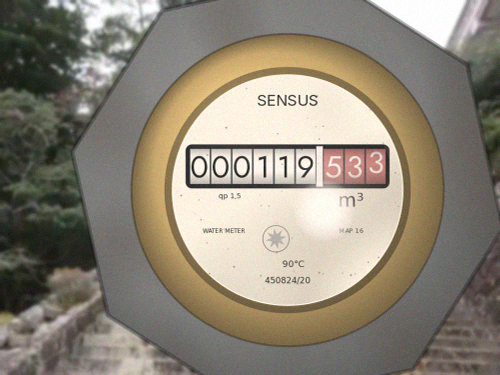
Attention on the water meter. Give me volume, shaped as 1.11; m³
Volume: 119.533; m³
